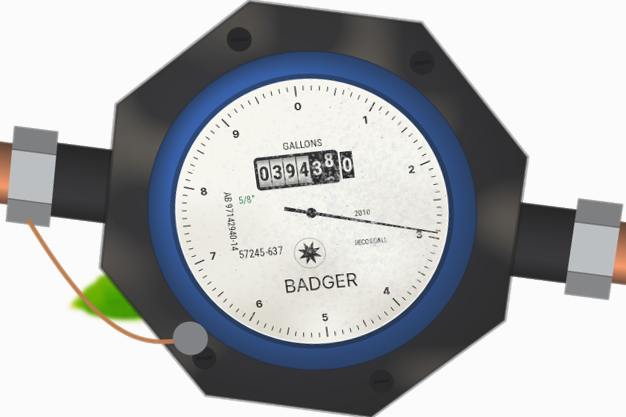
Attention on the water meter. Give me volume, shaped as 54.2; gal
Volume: 394382.9; gal
